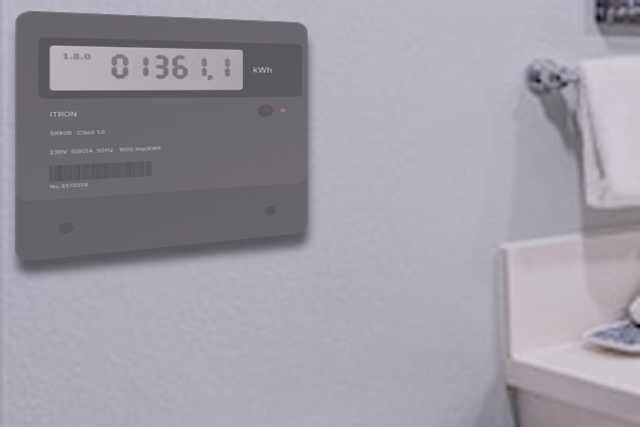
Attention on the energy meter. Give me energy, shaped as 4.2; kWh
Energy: 1361.1; kWh
